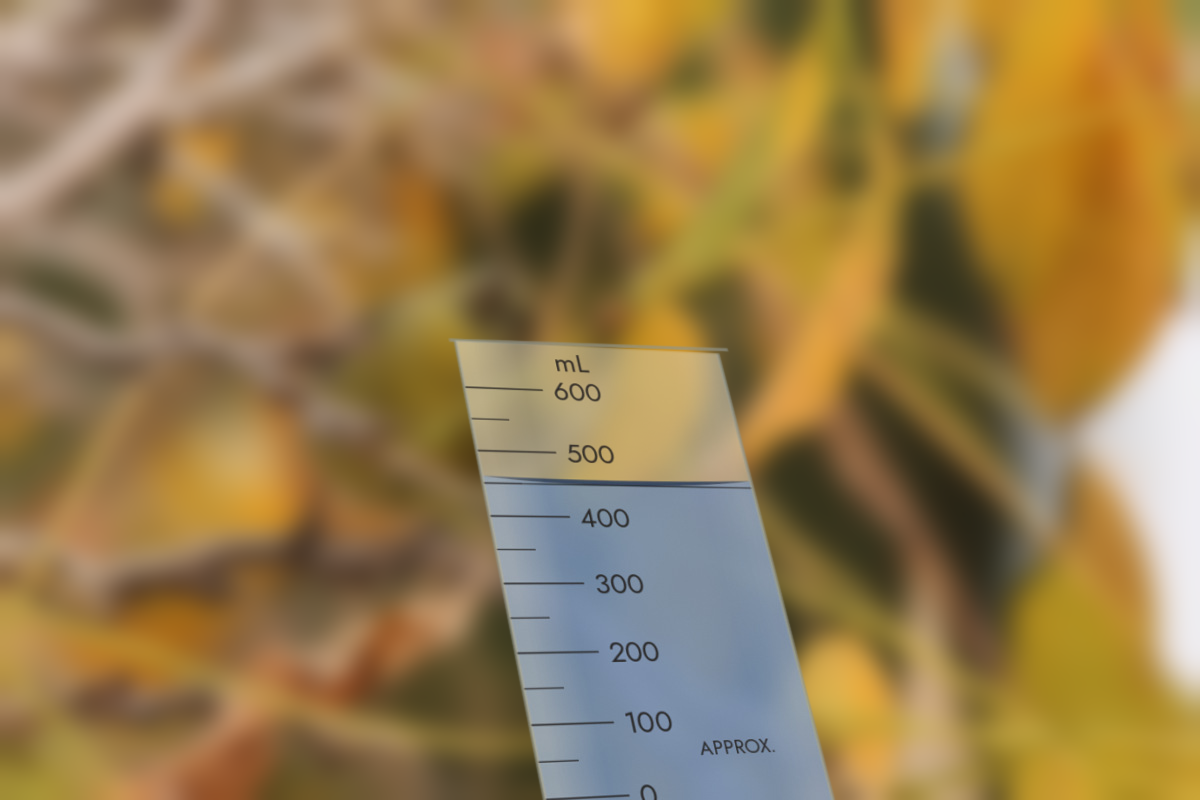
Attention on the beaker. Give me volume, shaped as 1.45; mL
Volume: 450; mL
